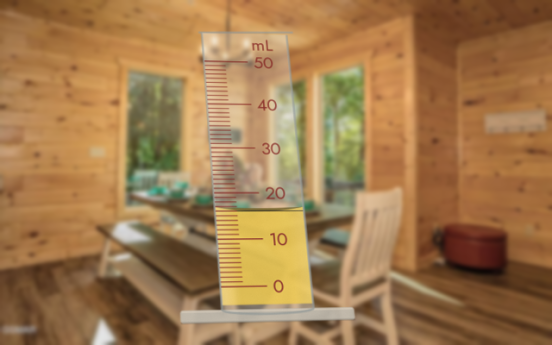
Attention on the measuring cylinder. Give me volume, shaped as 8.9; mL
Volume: 16; mL
